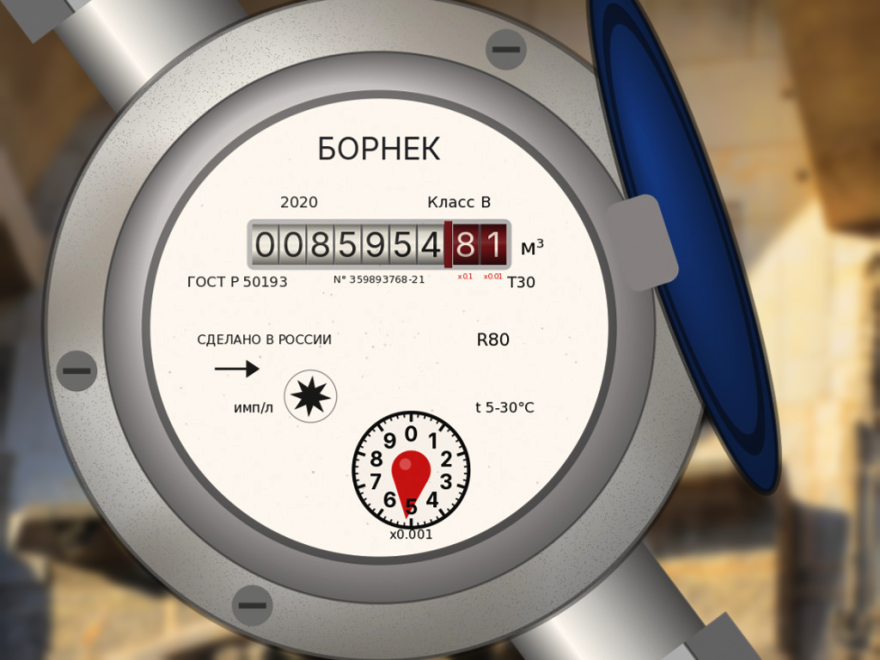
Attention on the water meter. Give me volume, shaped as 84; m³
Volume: 85954.815; m³
